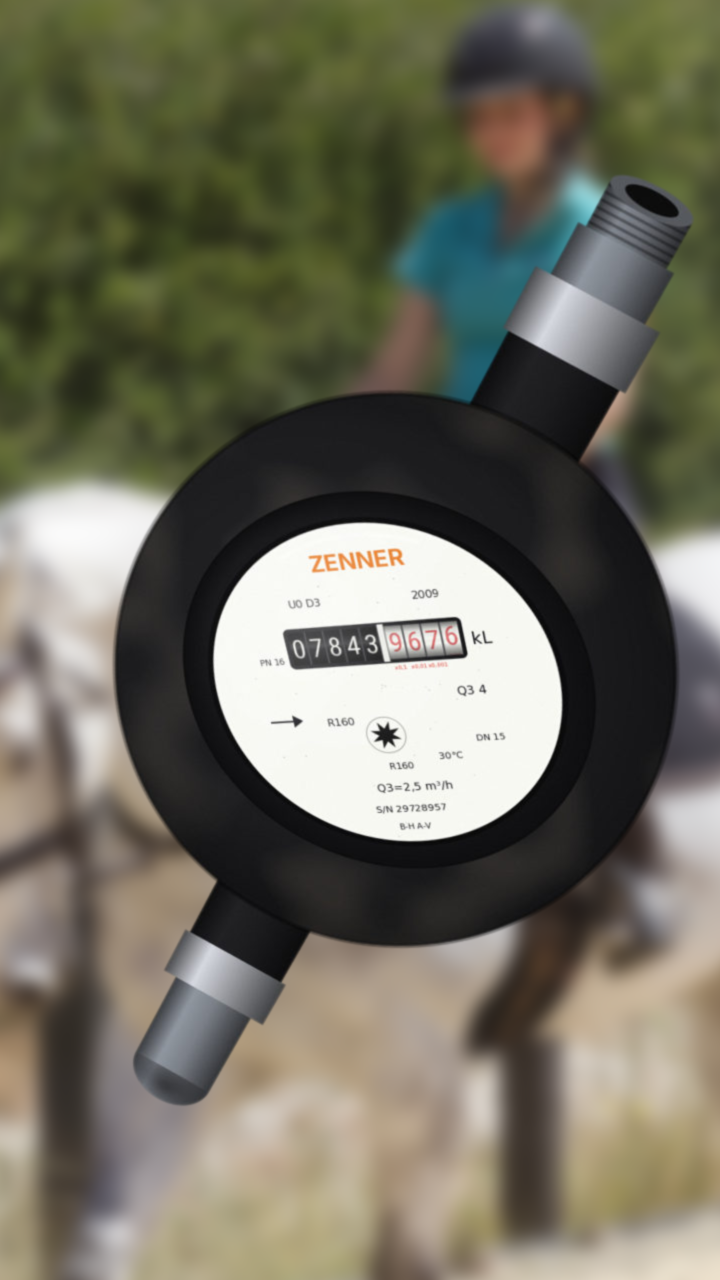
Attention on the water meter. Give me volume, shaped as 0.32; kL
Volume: 7843.9676; kL
